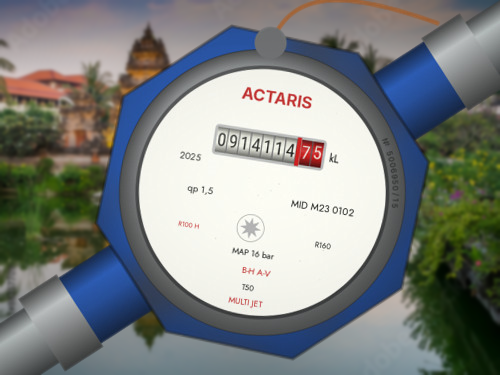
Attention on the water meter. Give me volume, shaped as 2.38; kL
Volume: 914114.75; kL
